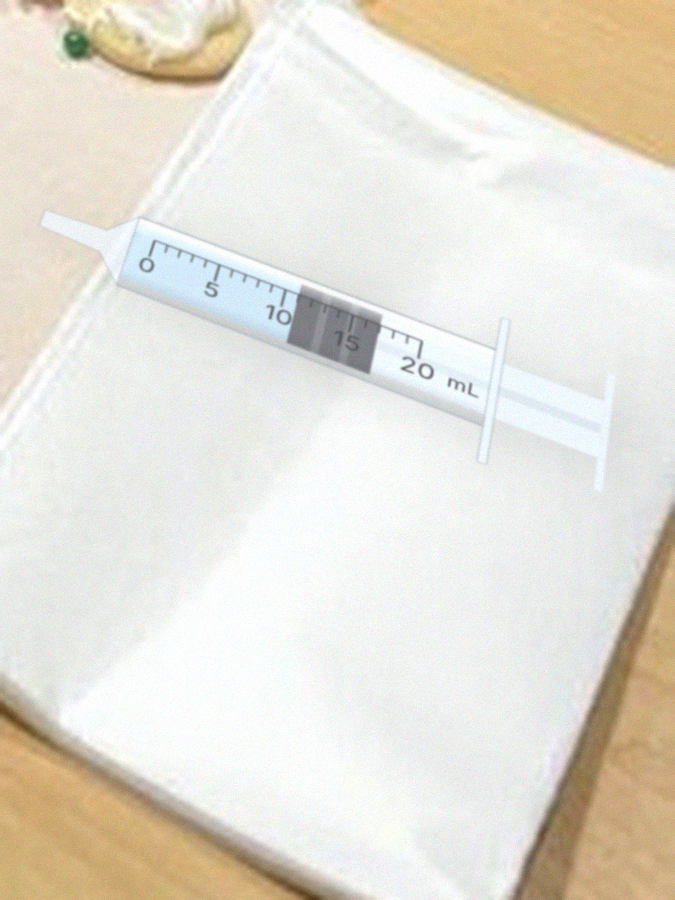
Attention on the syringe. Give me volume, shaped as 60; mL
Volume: 11; mL
